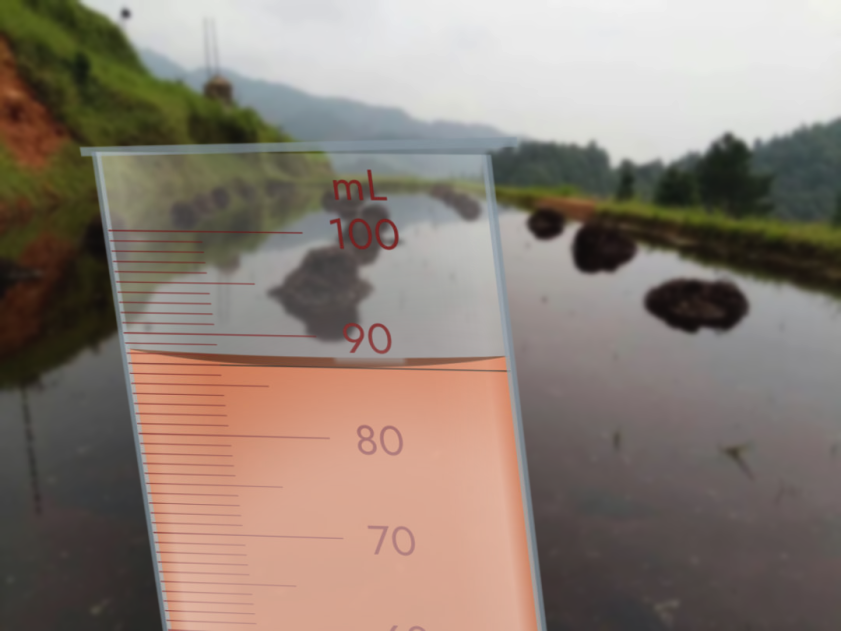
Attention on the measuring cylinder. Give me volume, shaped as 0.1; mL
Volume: 87; mL
